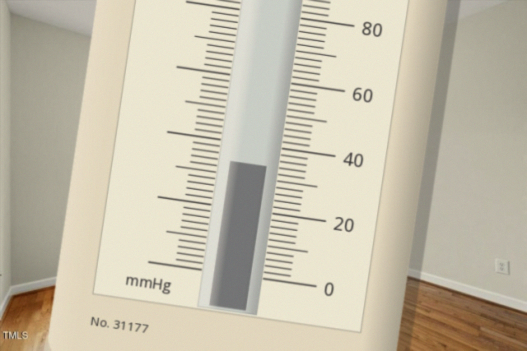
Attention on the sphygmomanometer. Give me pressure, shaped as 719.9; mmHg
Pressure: 34; mmHg
